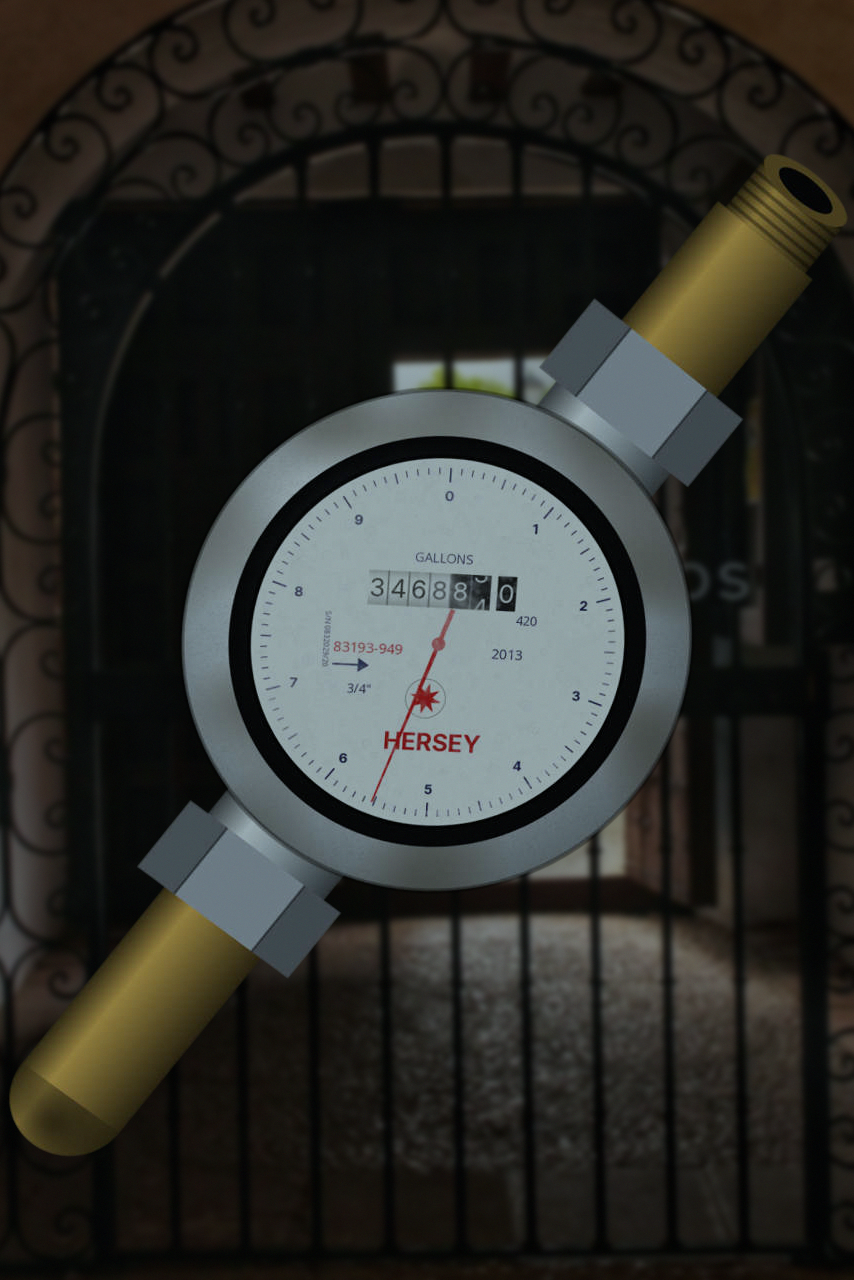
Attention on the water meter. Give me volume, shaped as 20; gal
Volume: 3468835.5; gal
